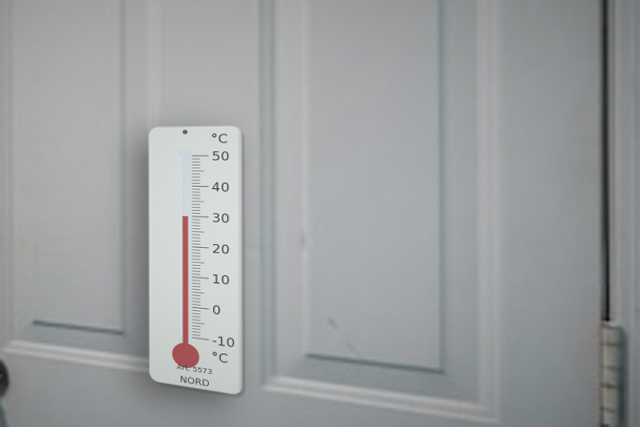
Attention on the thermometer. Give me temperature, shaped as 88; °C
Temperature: 30; °C
